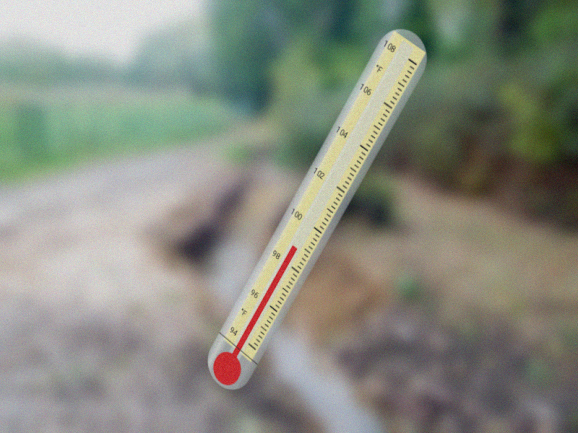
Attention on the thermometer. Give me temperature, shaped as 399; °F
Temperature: 98.8; °F
